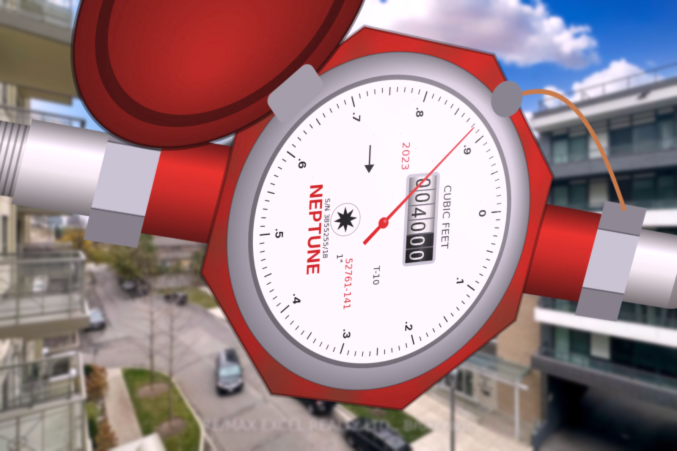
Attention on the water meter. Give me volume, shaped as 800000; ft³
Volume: 3999.88; ft³
